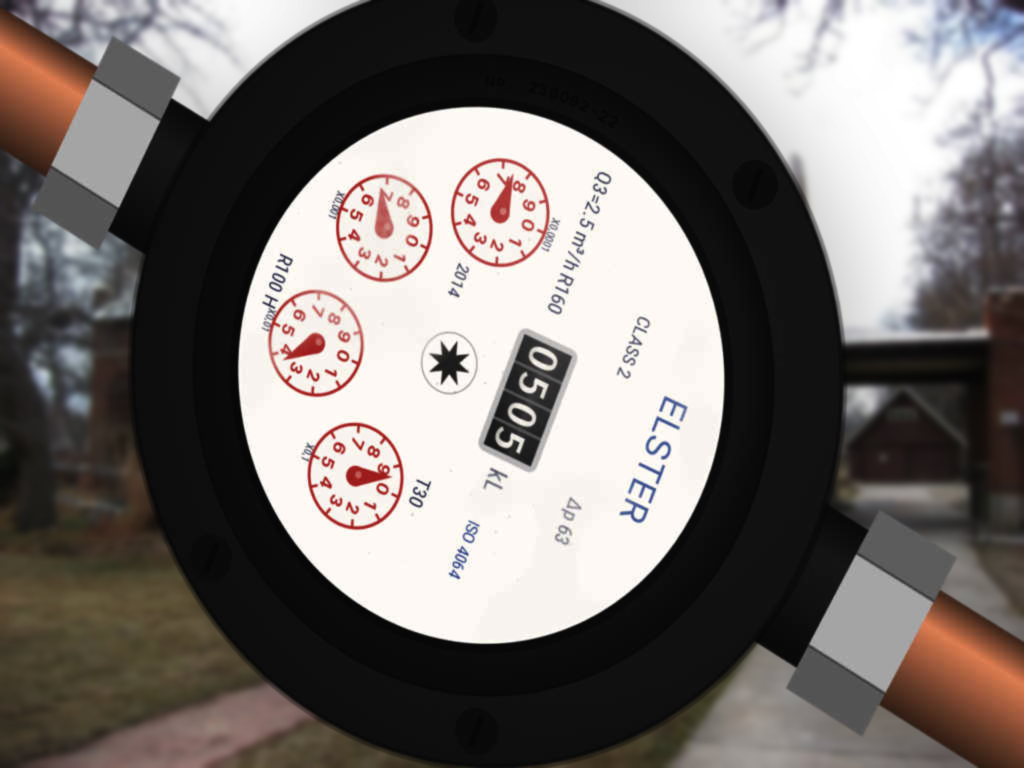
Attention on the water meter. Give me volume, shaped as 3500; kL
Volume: 504.9367; kL
